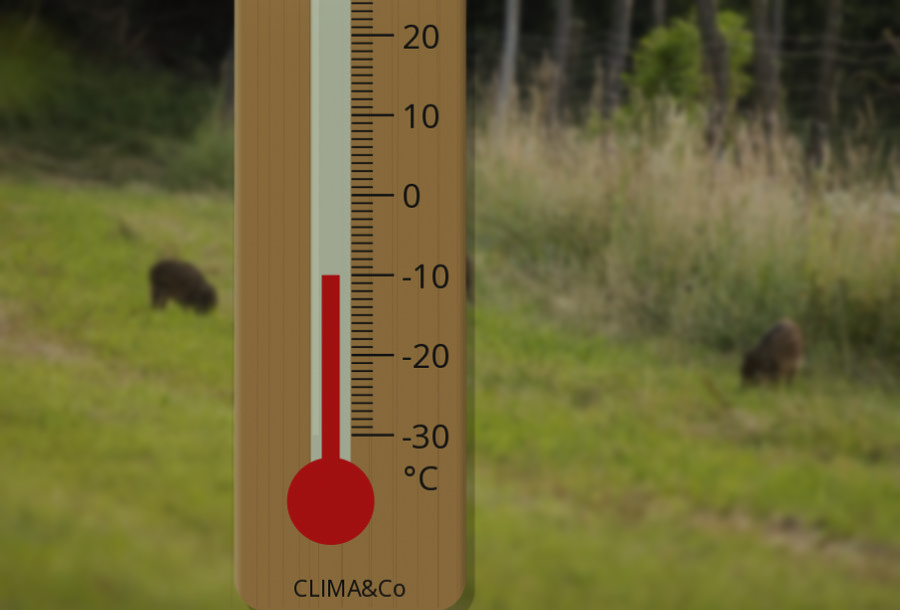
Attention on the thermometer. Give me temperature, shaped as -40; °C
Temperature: -10; °C
